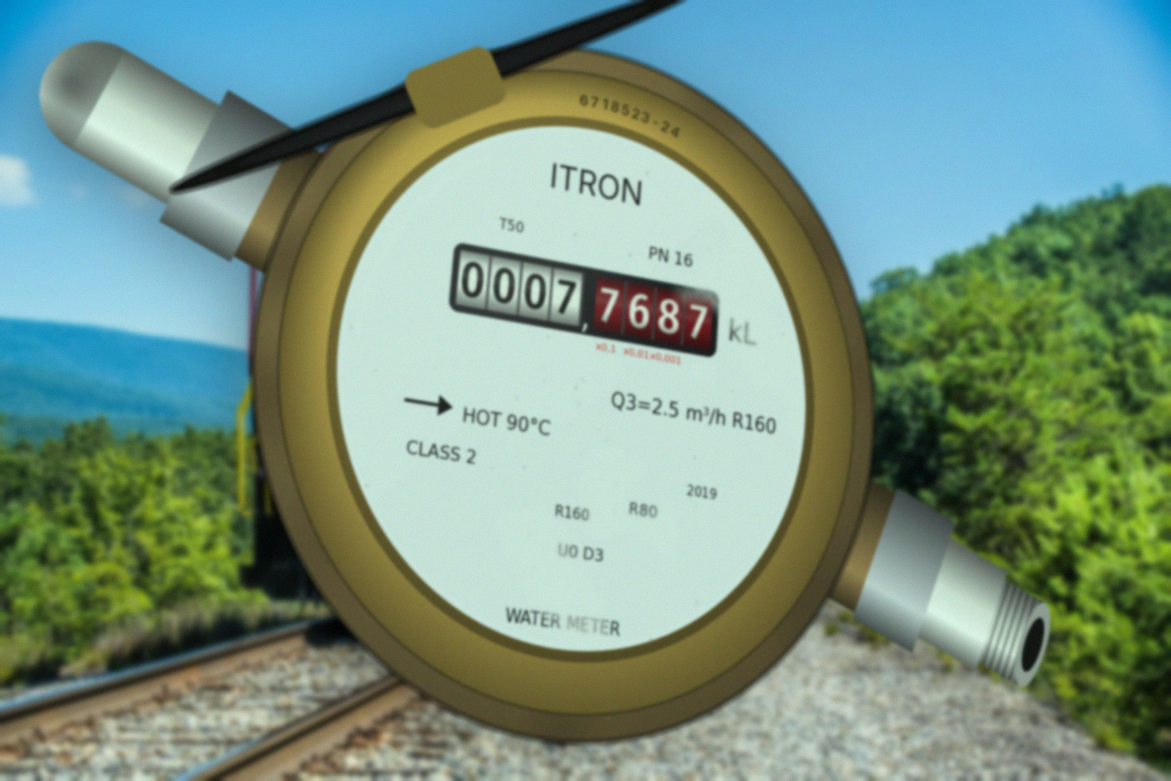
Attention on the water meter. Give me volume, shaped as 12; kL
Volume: 7.7687; kL
